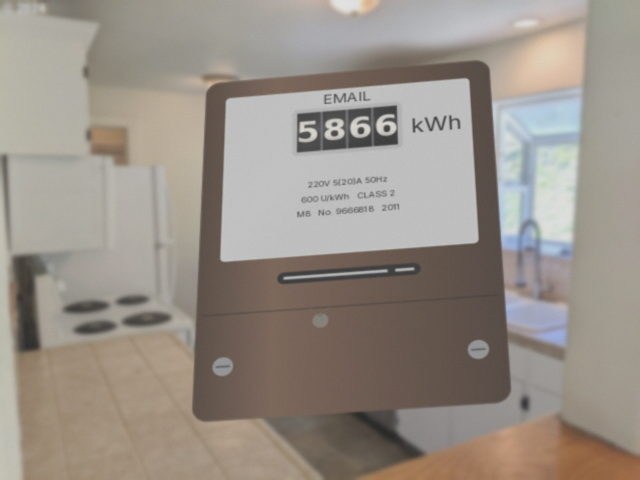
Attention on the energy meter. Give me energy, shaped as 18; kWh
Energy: 5866; kWh
